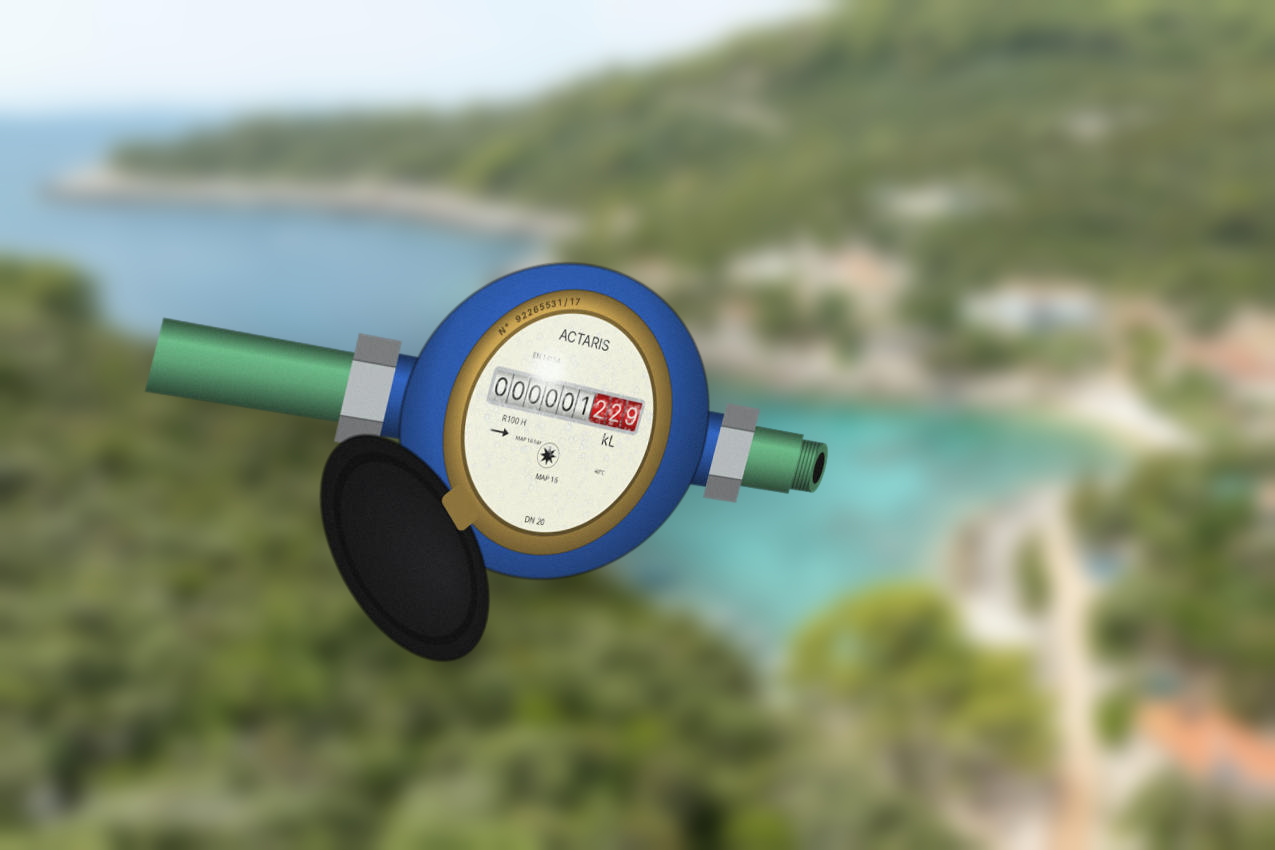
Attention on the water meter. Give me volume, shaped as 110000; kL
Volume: 1.229; kL
